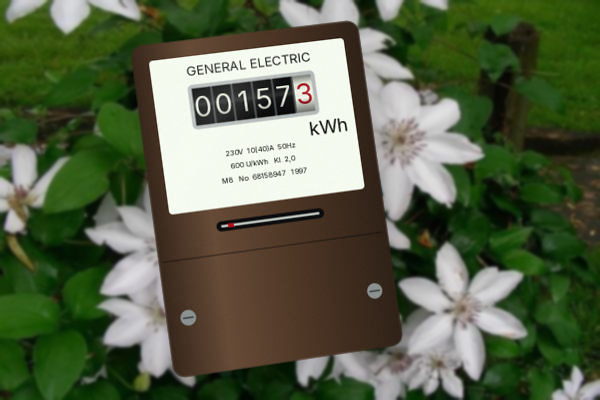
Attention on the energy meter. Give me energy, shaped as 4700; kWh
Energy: 157.3; kWh
